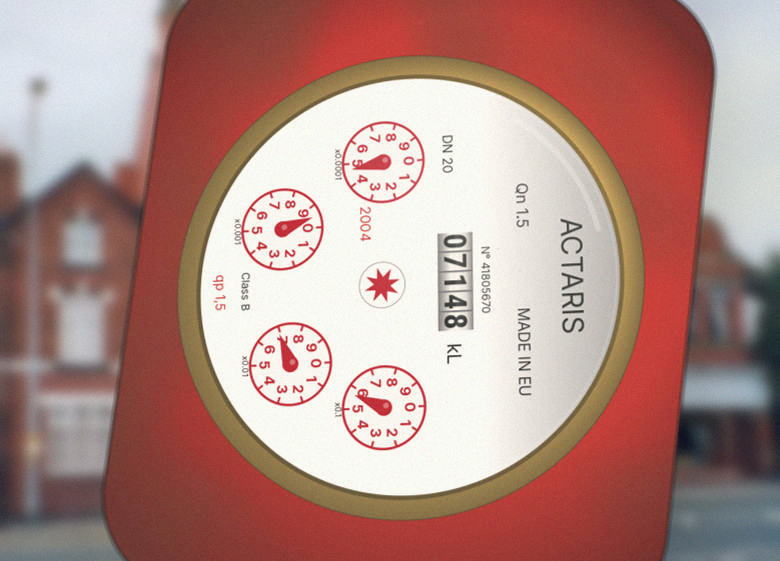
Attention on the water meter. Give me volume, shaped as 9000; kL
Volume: 7148.5694; kL
